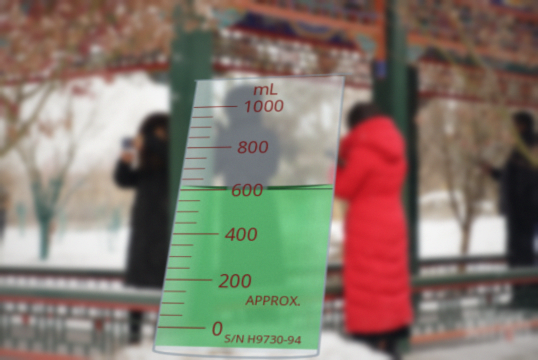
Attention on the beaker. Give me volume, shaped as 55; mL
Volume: 600; mL
